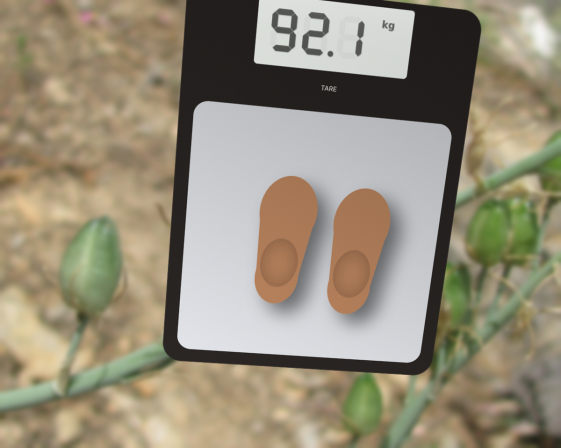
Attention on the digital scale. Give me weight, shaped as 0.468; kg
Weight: 92.1; kg
